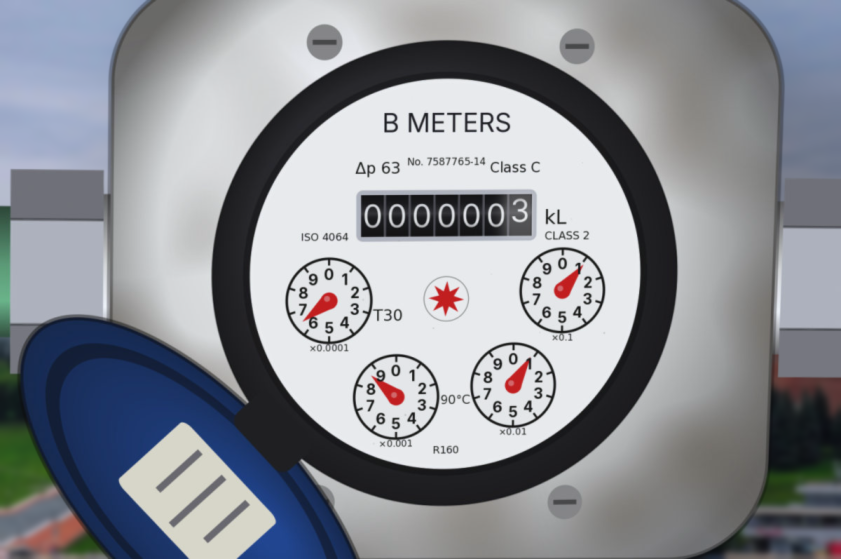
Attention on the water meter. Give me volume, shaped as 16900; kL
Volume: 3.1086; kL
